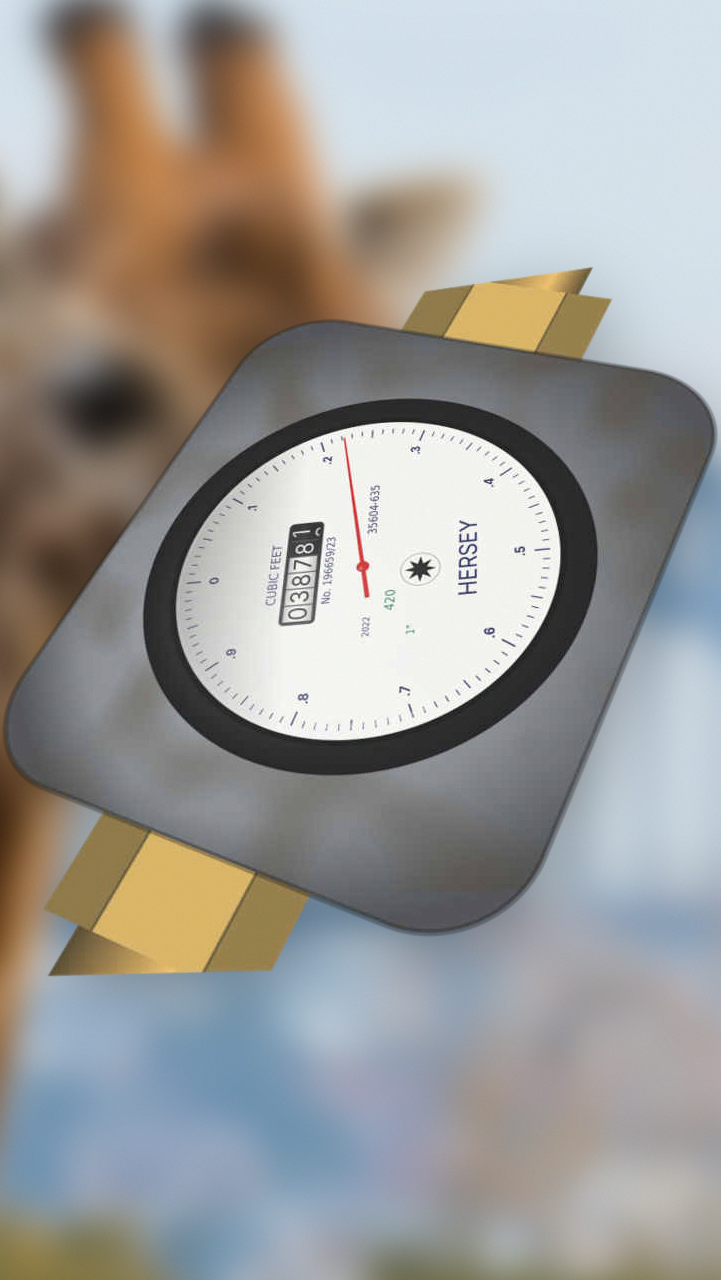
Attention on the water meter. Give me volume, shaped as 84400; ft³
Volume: 38781.22; ft³
